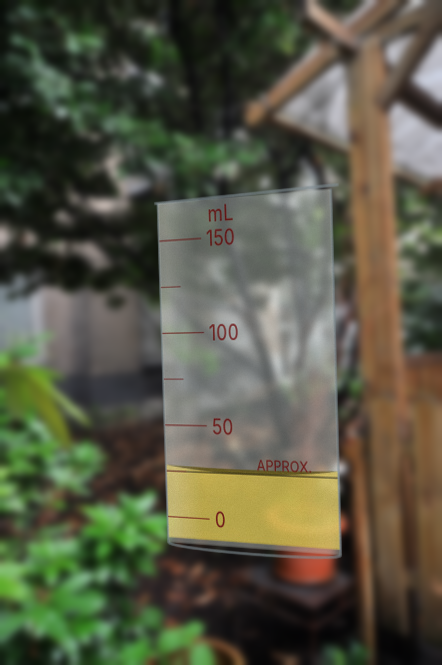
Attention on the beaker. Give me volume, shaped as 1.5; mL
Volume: 25; mL
